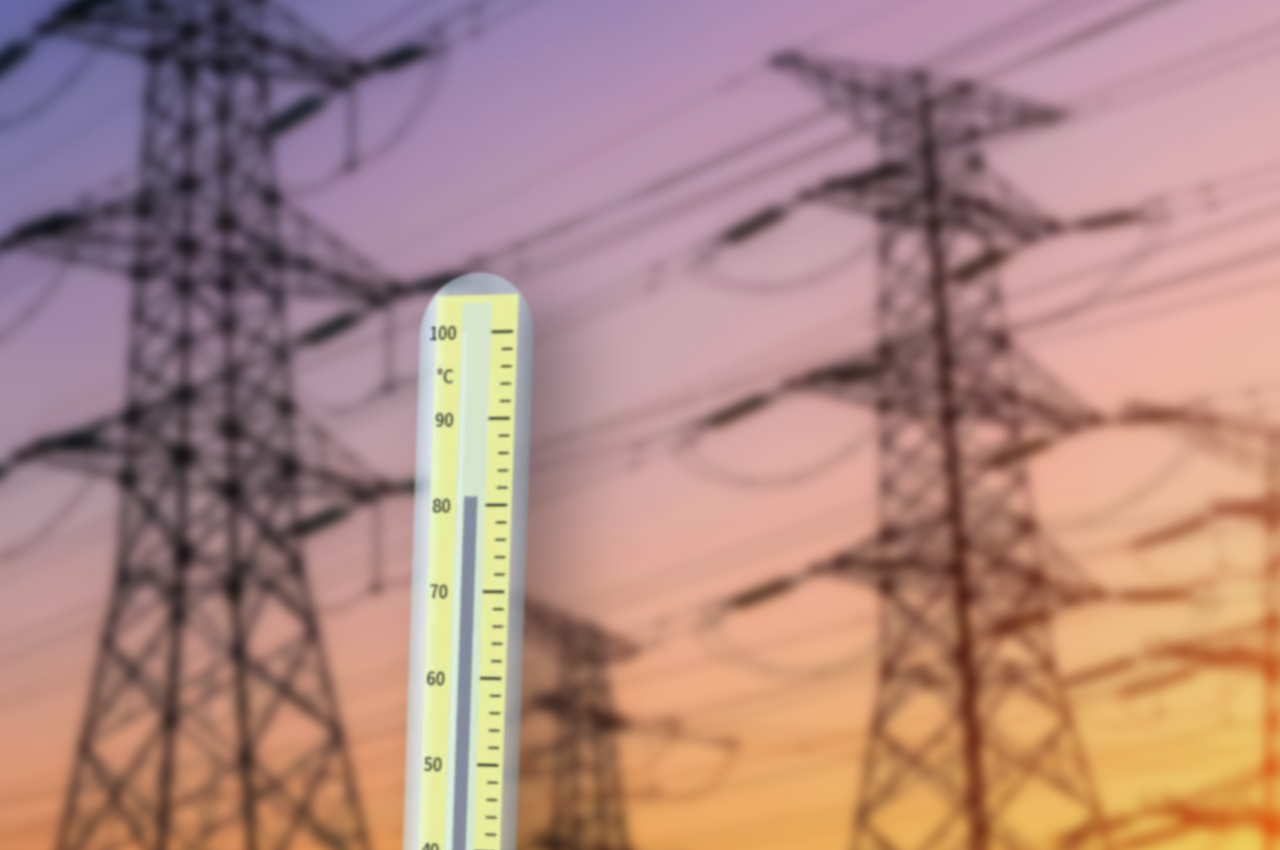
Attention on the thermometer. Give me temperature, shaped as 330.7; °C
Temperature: 81; °C
